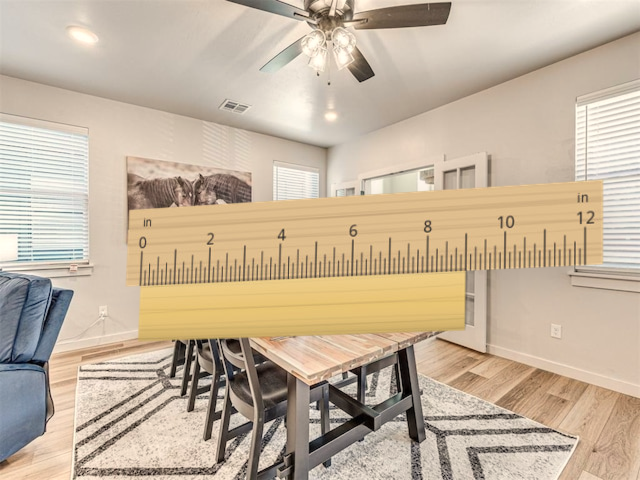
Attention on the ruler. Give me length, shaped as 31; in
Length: 9; in
